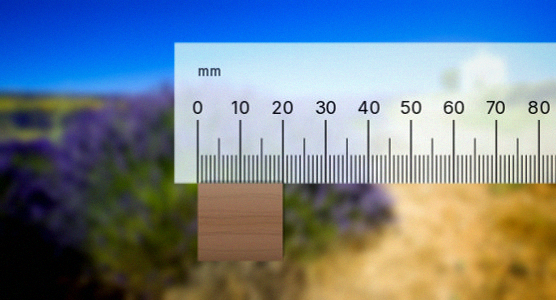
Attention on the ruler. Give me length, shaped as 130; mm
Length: 20; mm
